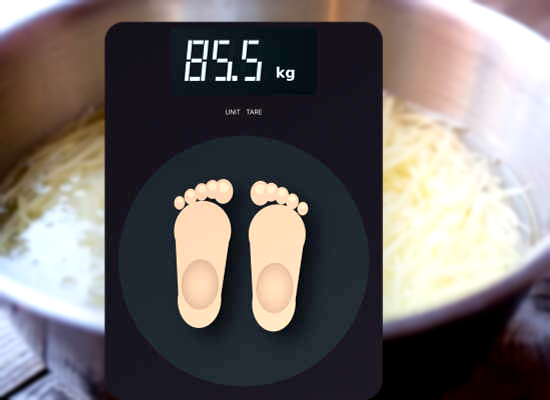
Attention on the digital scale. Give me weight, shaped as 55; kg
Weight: 85.5; kg
